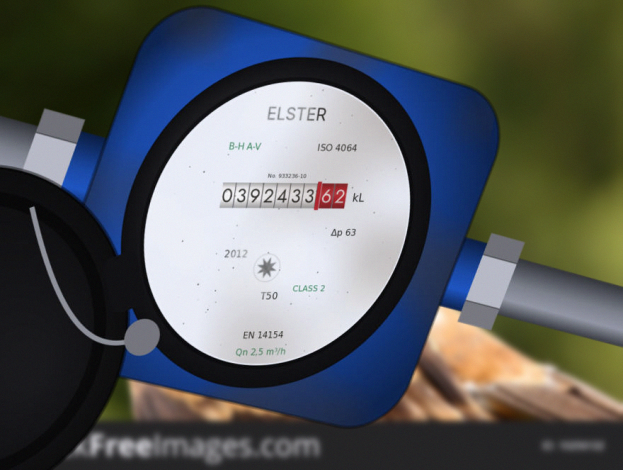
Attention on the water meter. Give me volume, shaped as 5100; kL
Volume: 392433.62; kL
